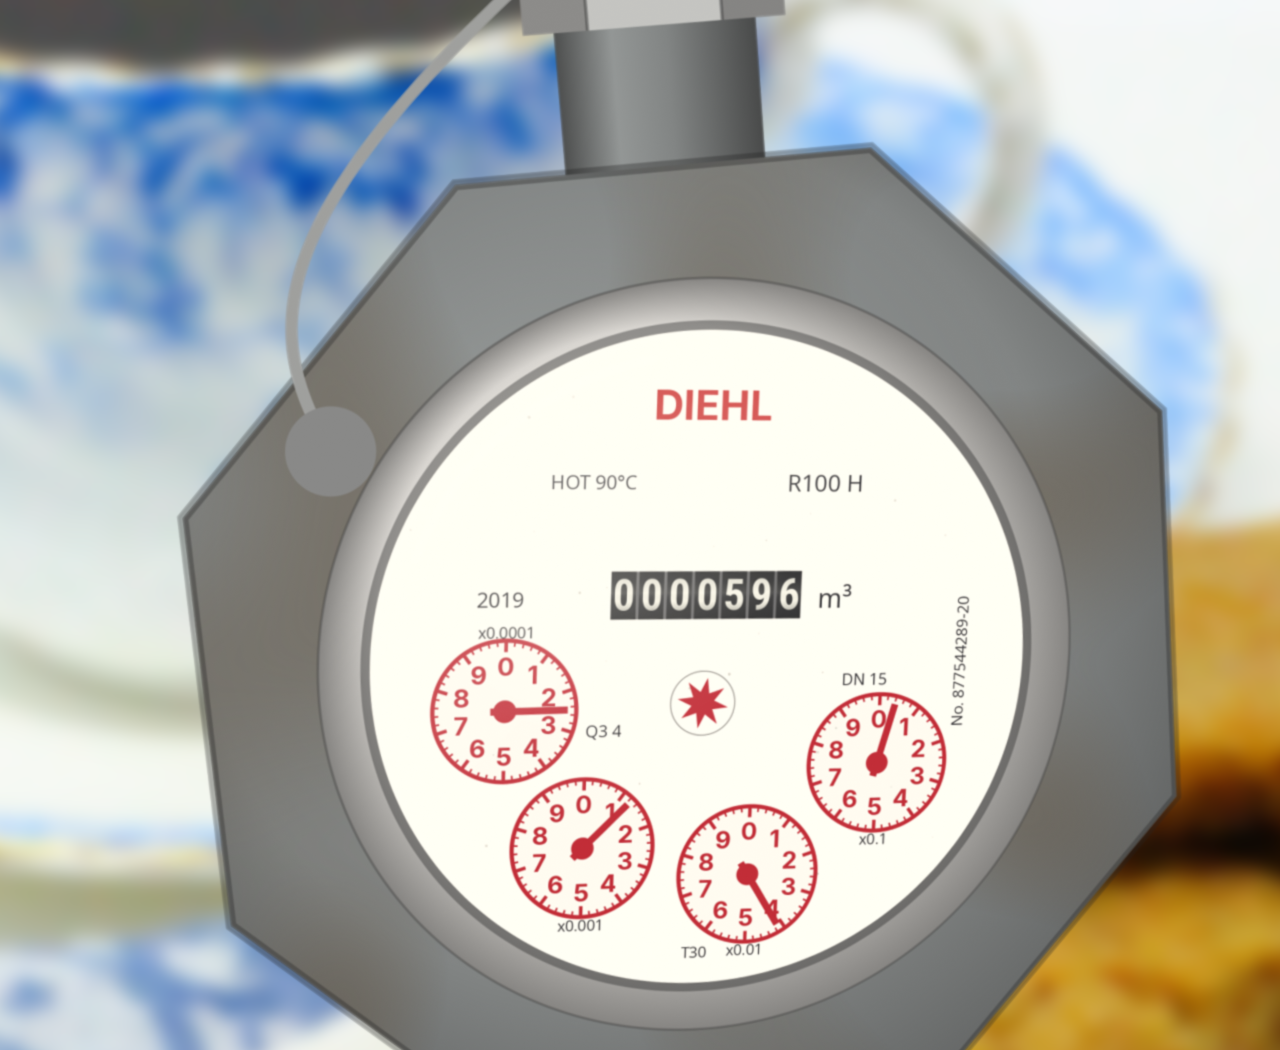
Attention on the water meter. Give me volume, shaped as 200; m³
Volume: 596.0412; m³
